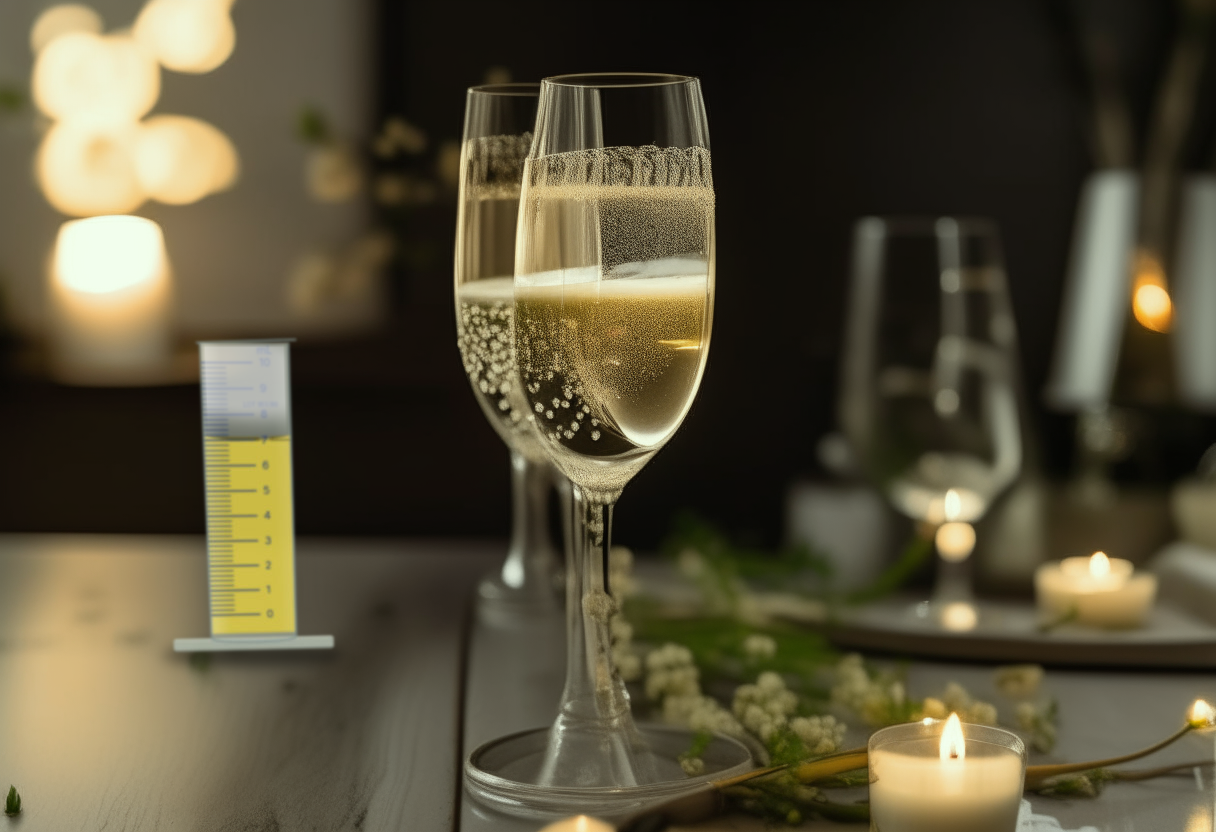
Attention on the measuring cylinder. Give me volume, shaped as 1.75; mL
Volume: 7; mL
